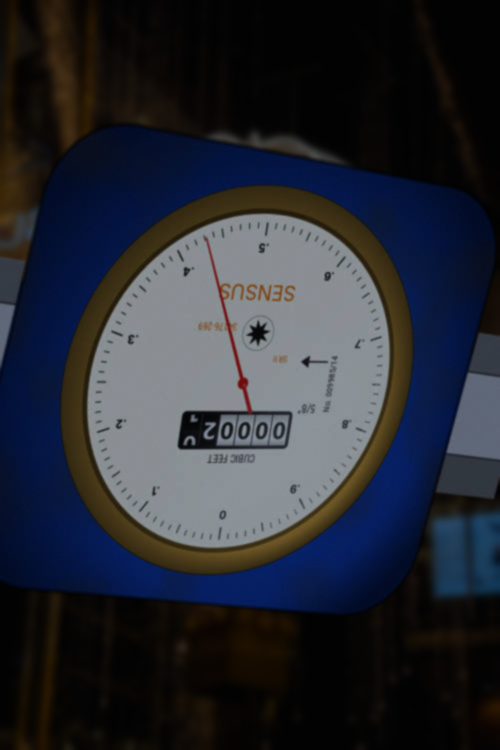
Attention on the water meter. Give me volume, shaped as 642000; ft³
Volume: 20.43; ft³
